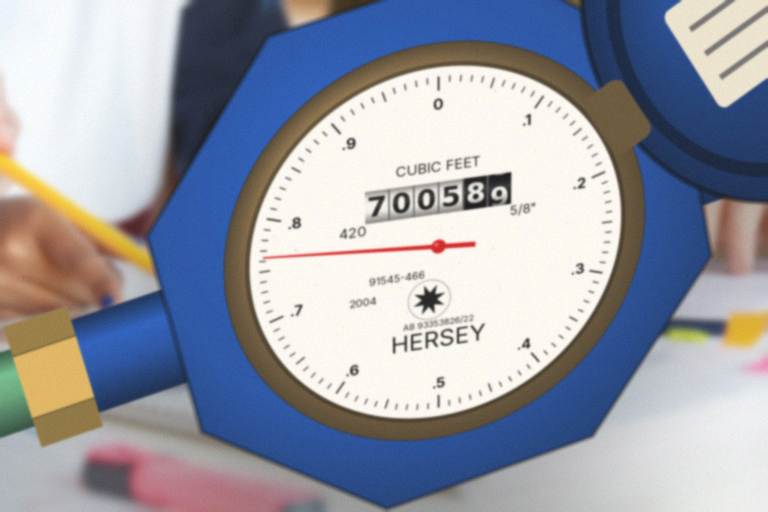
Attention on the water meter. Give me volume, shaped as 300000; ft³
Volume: 700588.76; ft³
